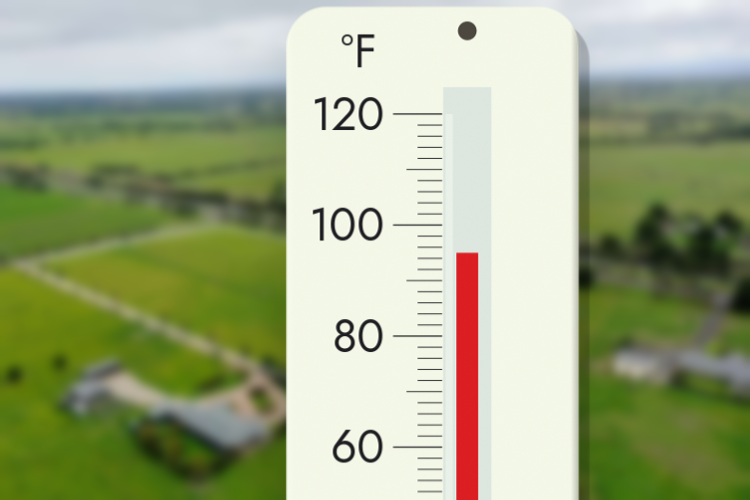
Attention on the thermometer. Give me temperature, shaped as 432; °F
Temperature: 95; °F
